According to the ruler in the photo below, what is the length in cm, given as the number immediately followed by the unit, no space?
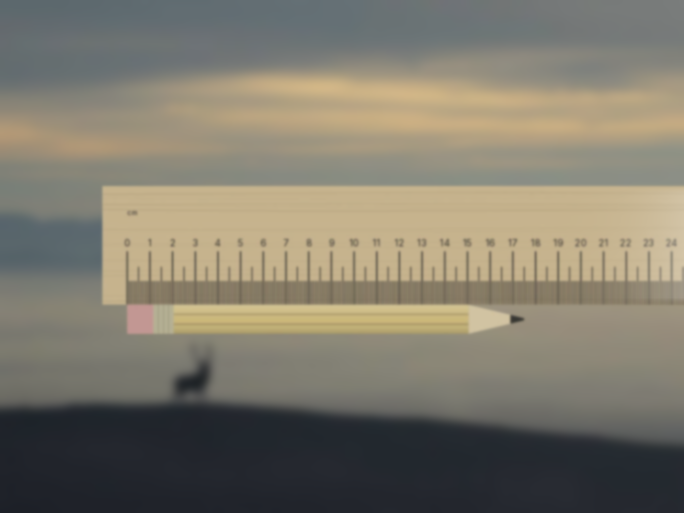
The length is 17.5cm
